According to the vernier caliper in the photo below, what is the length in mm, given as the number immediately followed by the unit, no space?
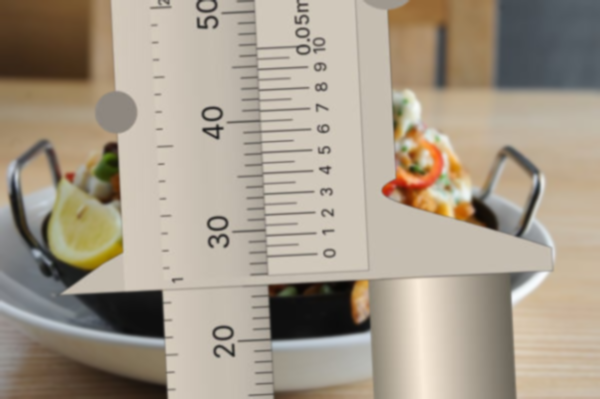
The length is 27.6mm
